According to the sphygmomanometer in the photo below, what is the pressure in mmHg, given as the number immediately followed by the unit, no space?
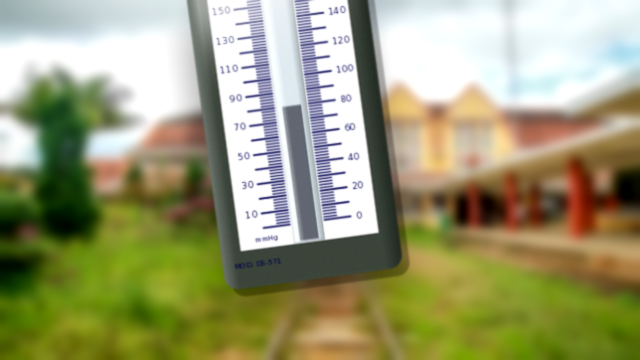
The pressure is 80mmHg
